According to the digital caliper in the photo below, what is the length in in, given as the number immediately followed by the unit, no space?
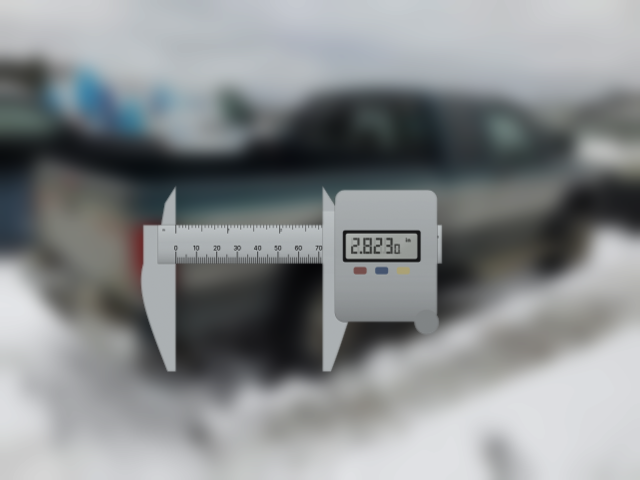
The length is 2.8230in
